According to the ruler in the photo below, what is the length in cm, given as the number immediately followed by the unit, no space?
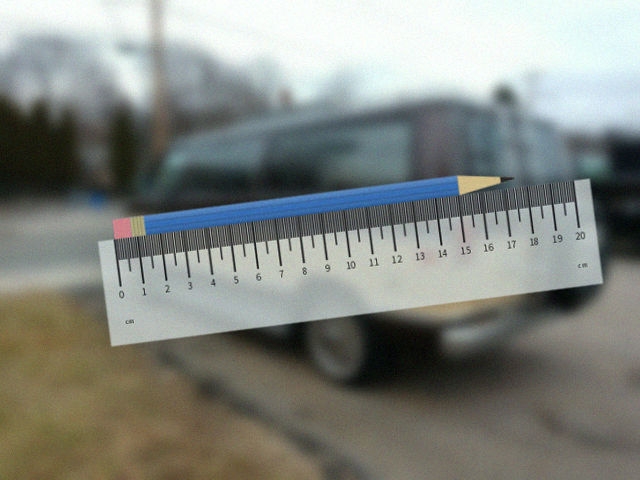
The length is 17.5cm
